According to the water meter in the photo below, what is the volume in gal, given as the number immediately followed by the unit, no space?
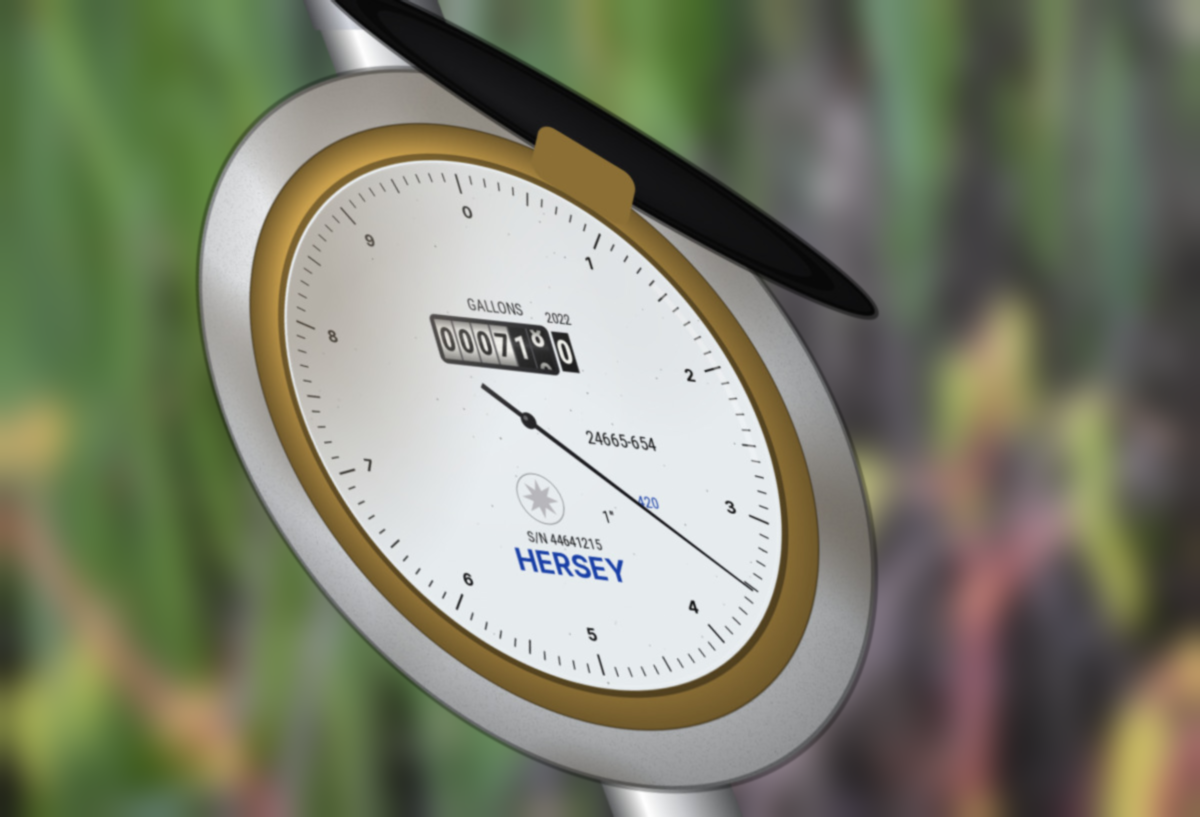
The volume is 7183.5gal
